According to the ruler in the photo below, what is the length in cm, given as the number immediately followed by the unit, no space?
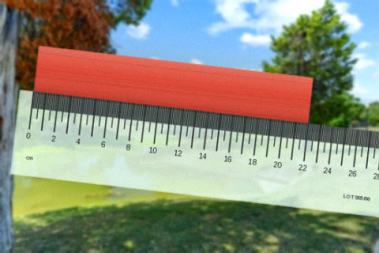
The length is 22cm
